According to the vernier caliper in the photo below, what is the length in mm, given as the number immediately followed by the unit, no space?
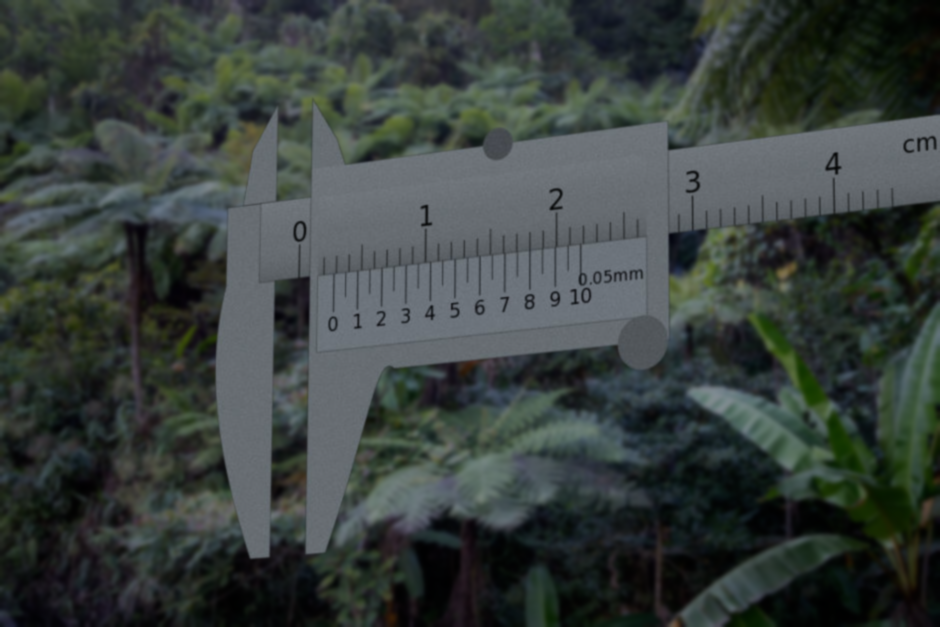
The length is 2.8mm
